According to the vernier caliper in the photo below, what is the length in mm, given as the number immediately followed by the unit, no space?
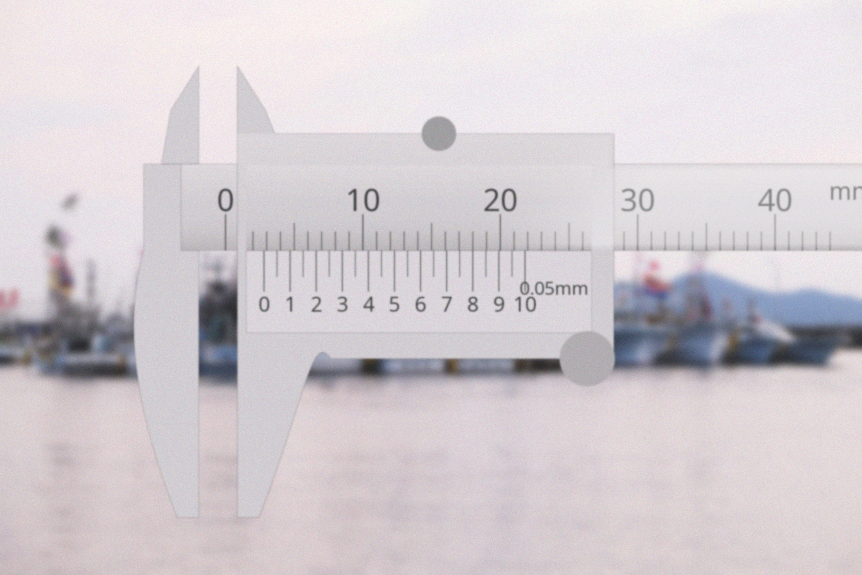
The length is 2.8mm
